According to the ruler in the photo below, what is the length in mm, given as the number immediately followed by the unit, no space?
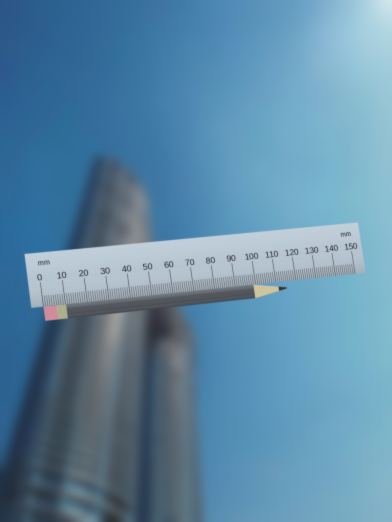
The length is 115mm
